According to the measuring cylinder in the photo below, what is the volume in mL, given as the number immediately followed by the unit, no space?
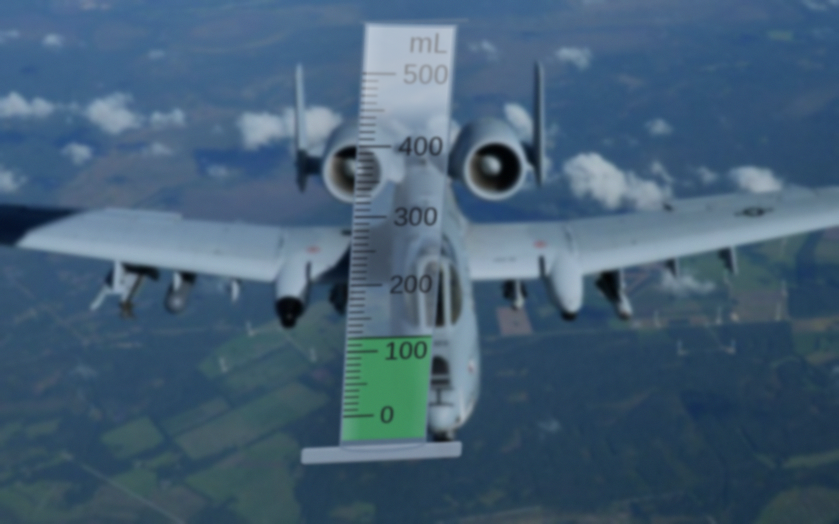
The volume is 120mL
